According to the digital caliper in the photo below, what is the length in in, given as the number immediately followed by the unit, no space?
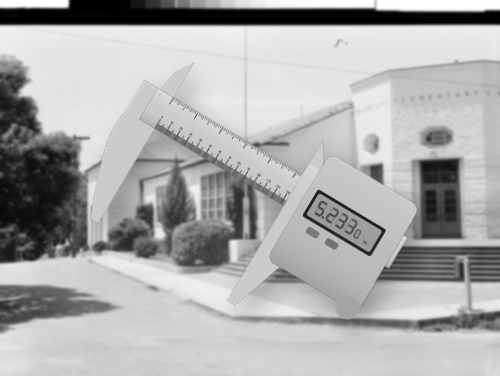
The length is 5.2330in
